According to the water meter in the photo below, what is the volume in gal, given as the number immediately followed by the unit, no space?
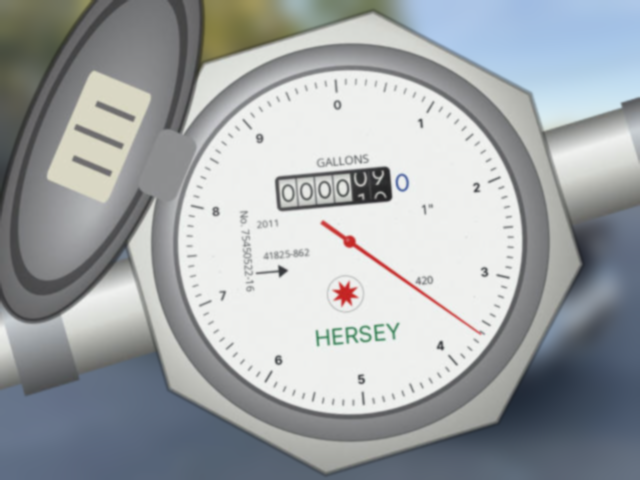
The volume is 93.6gal
